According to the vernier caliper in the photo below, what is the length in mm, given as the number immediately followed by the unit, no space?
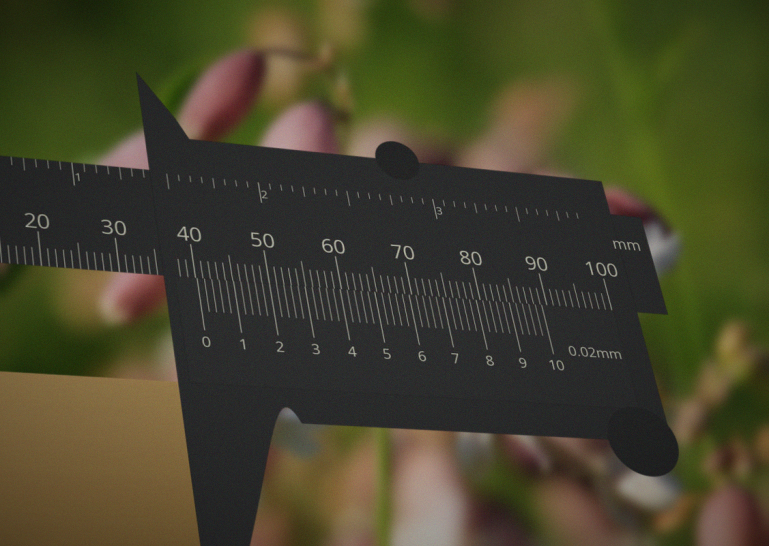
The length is 40.2mm
